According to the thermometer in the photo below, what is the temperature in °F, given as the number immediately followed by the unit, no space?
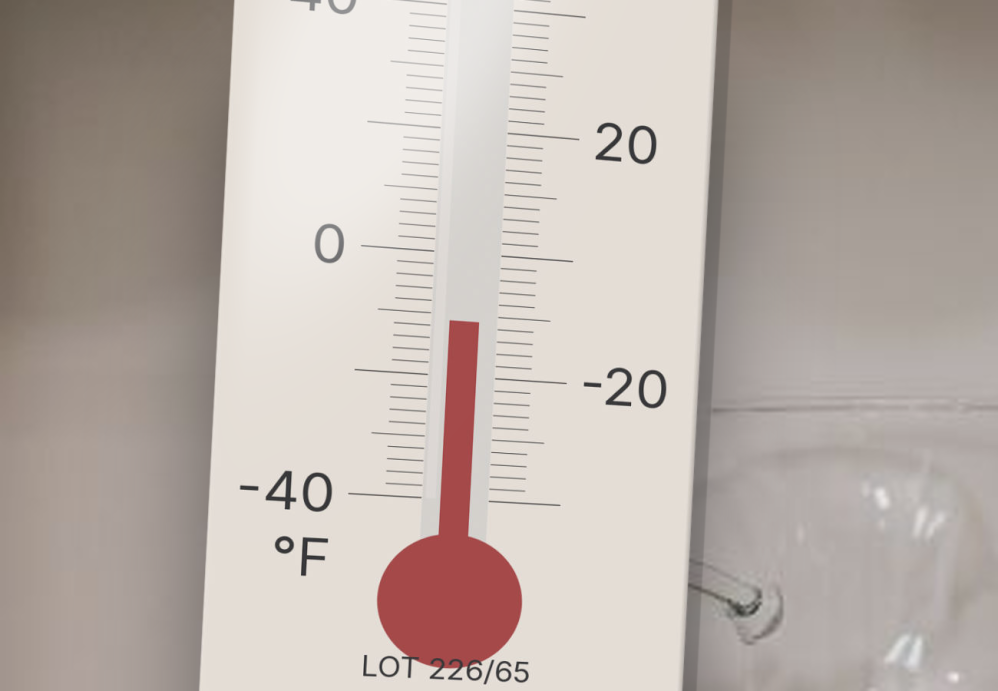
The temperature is -11°F
